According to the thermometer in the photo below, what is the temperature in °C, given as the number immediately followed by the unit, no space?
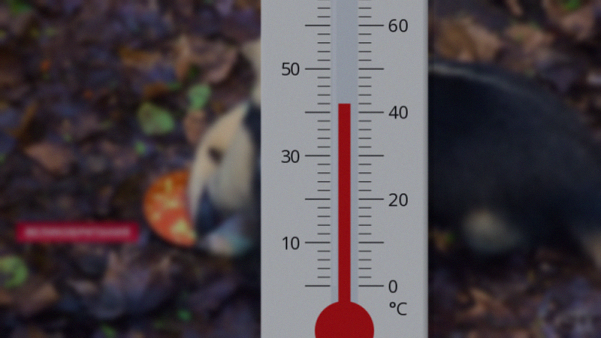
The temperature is 42°C
